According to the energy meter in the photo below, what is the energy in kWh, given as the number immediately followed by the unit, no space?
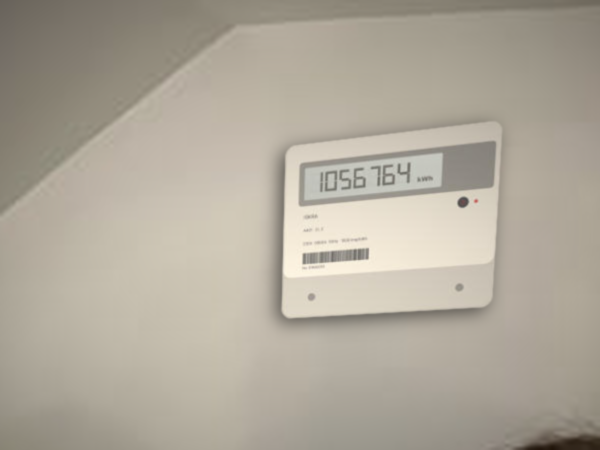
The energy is 1056764kWh
